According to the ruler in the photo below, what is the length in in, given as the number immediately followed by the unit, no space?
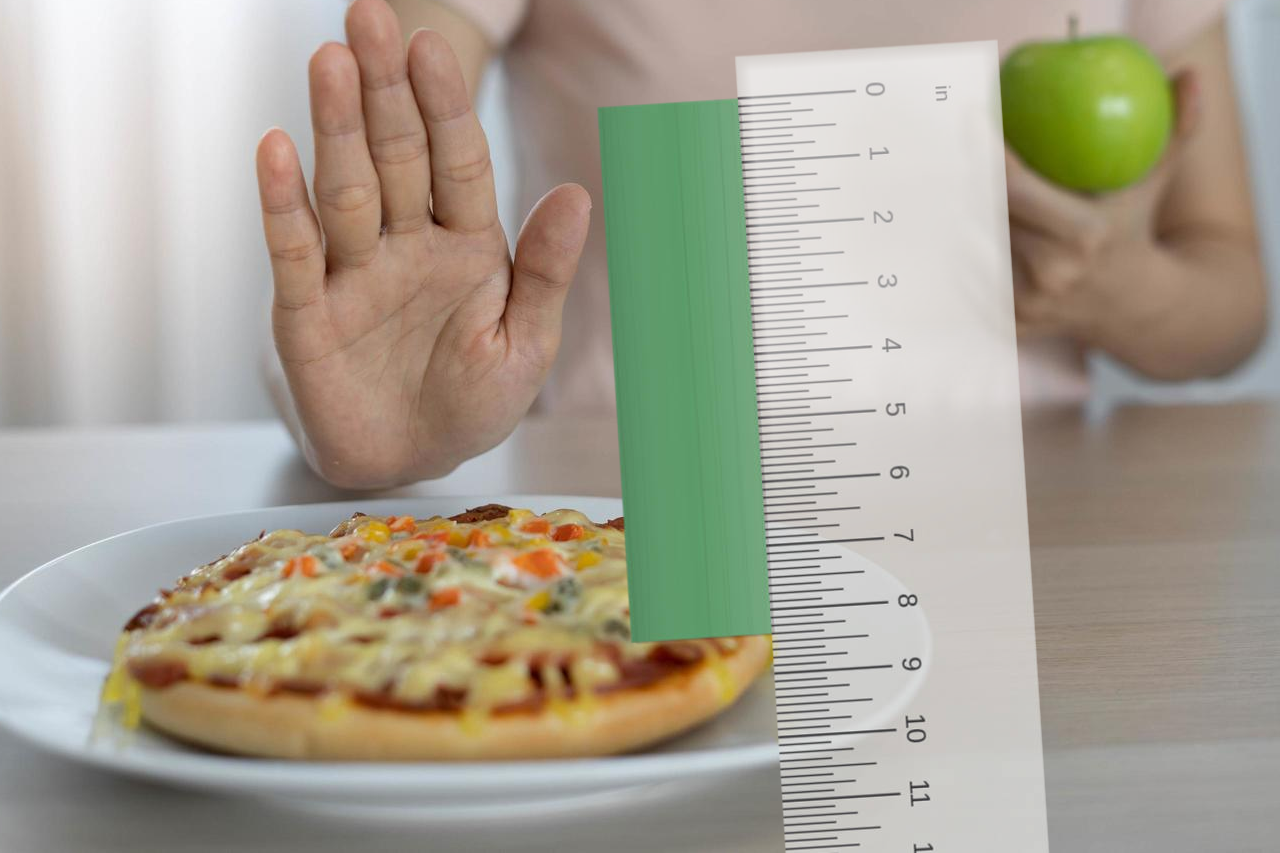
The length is 8.375in
